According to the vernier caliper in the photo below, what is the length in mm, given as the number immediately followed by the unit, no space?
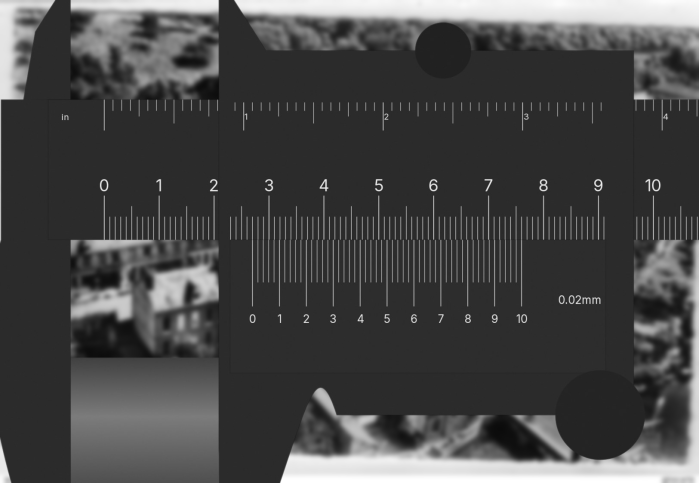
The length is 27.0mm
